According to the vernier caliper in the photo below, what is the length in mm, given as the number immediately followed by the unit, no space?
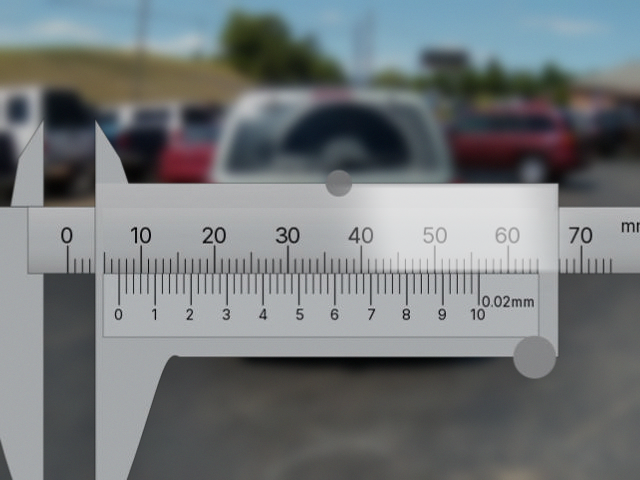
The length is 7.0mm
